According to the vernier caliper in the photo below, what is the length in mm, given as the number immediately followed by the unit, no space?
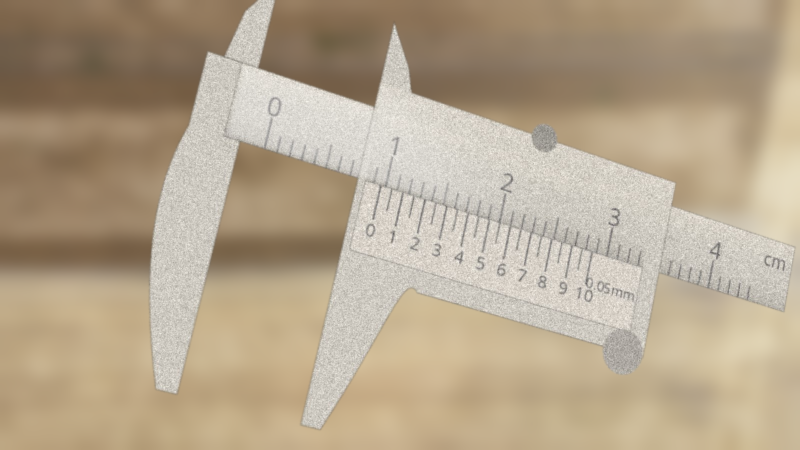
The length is 9.6mm
